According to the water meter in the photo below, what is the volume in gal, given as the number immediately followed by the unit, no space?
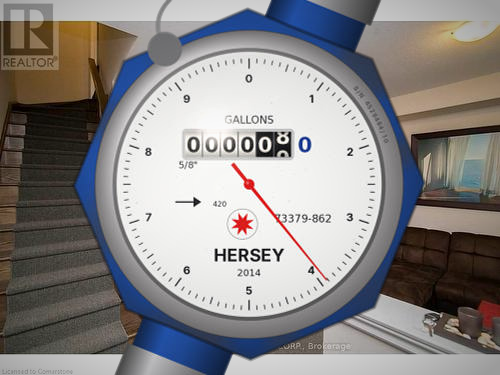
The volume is 83.9gal
